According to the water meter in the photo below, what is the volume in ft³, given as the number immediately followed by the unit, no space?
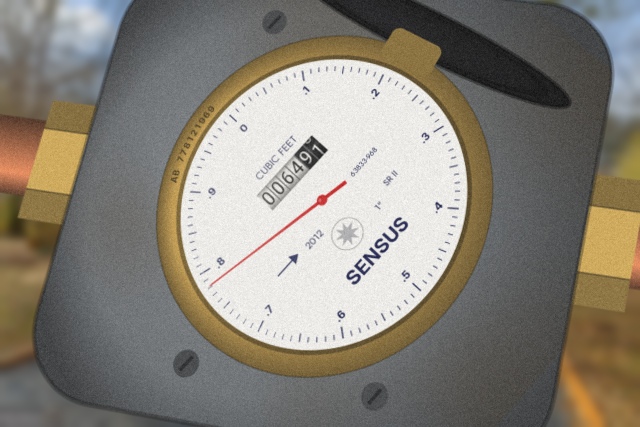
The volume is 6490.78ft³
